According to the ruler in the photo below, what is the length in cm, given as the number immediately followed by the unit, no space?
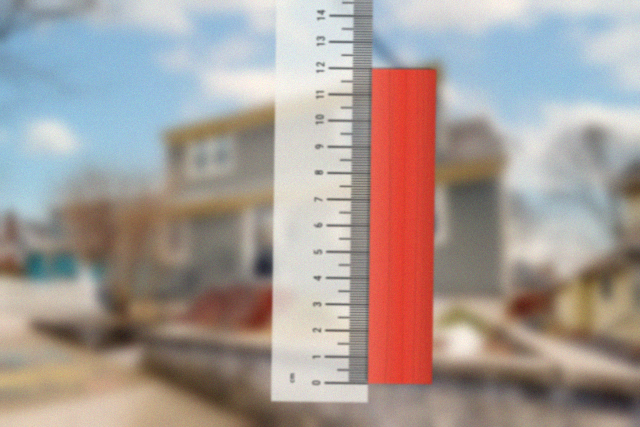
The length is 12cm
